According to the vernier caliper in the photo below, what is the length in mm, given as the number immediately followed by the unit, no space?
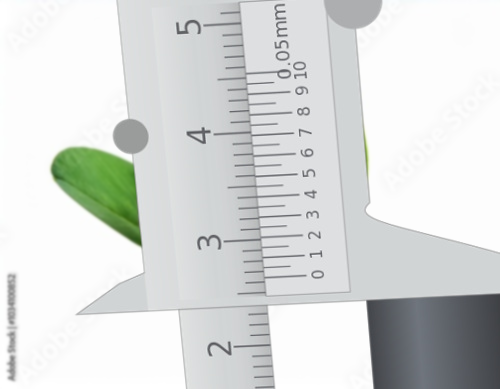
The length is 26.4mm
